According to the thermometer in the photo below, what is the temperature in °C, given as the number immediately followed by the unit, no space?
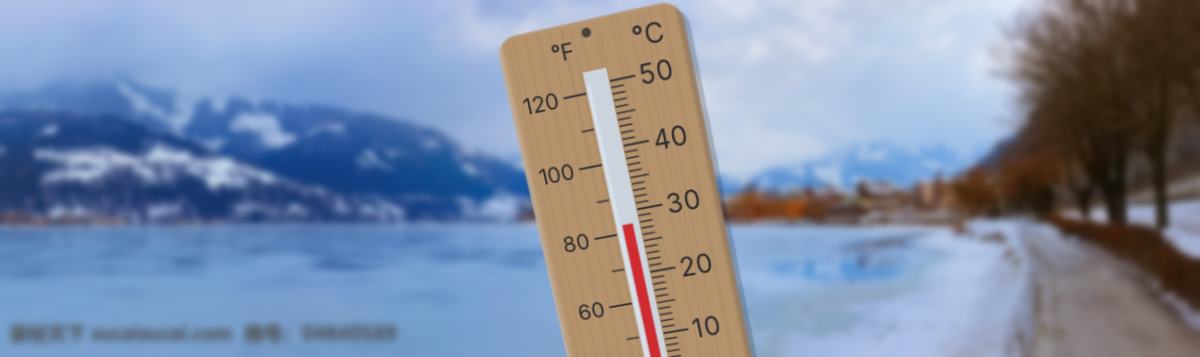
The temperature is 28°C
